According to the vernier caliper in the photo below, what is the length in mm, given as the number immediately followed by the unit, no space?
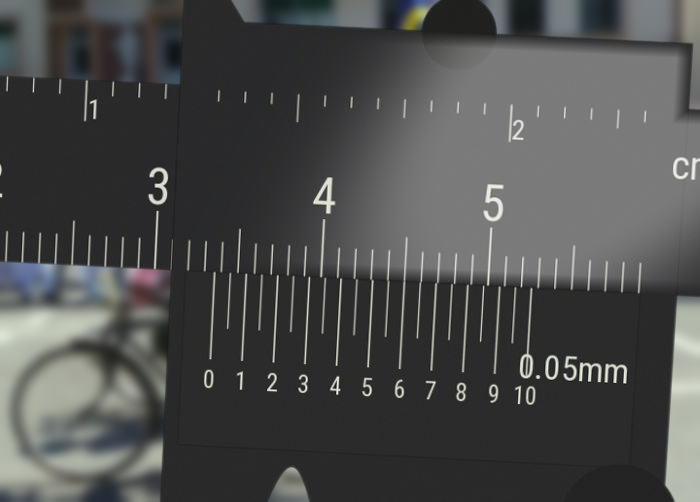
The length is 33.6mm
